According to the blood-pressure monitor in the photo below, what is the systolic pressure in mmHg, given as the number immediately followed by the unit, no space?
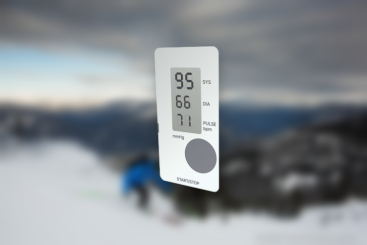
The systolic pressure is 95mmHg
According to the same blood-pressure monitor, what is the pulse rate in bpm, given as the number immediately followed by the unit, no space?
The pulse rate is 71bpm
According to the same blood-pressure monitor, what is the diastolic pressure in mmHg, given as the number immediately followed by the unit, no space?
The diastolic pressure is 66mmHg
